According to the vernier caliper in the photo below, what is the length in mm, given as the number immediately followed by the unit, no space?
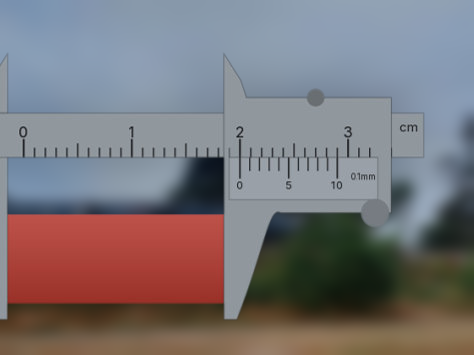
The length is 20.0mm
